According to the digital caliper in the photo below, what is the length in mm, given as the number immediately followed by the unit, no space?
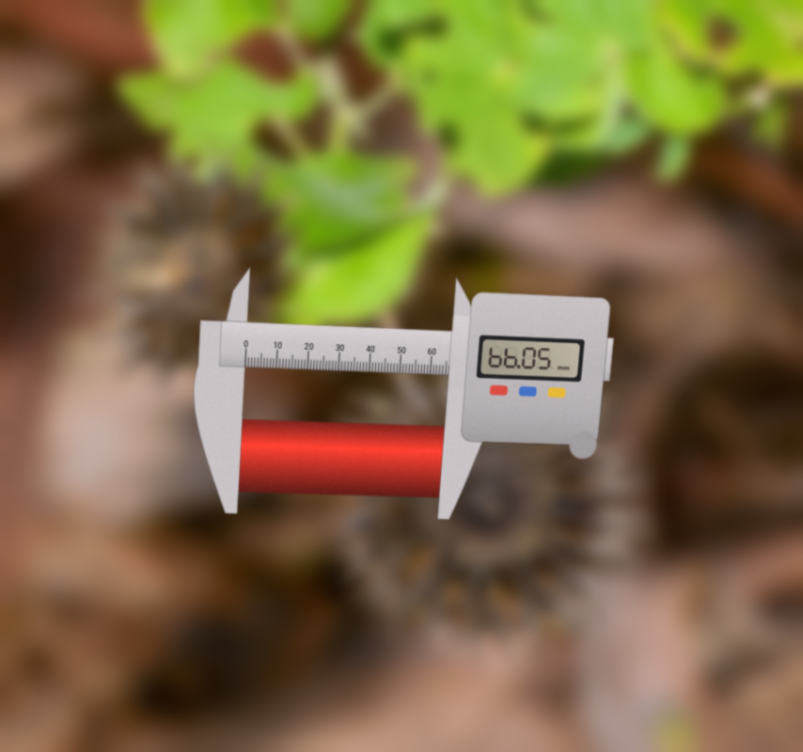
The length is 66.05mm
